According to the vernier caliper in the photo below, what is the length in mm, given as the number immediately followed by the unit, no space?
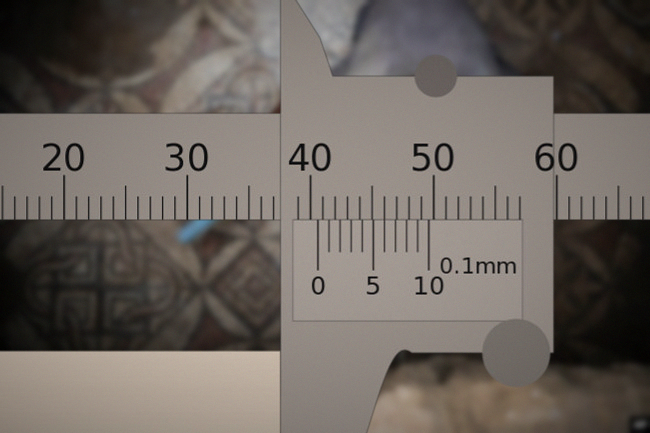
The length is 40.6mm
